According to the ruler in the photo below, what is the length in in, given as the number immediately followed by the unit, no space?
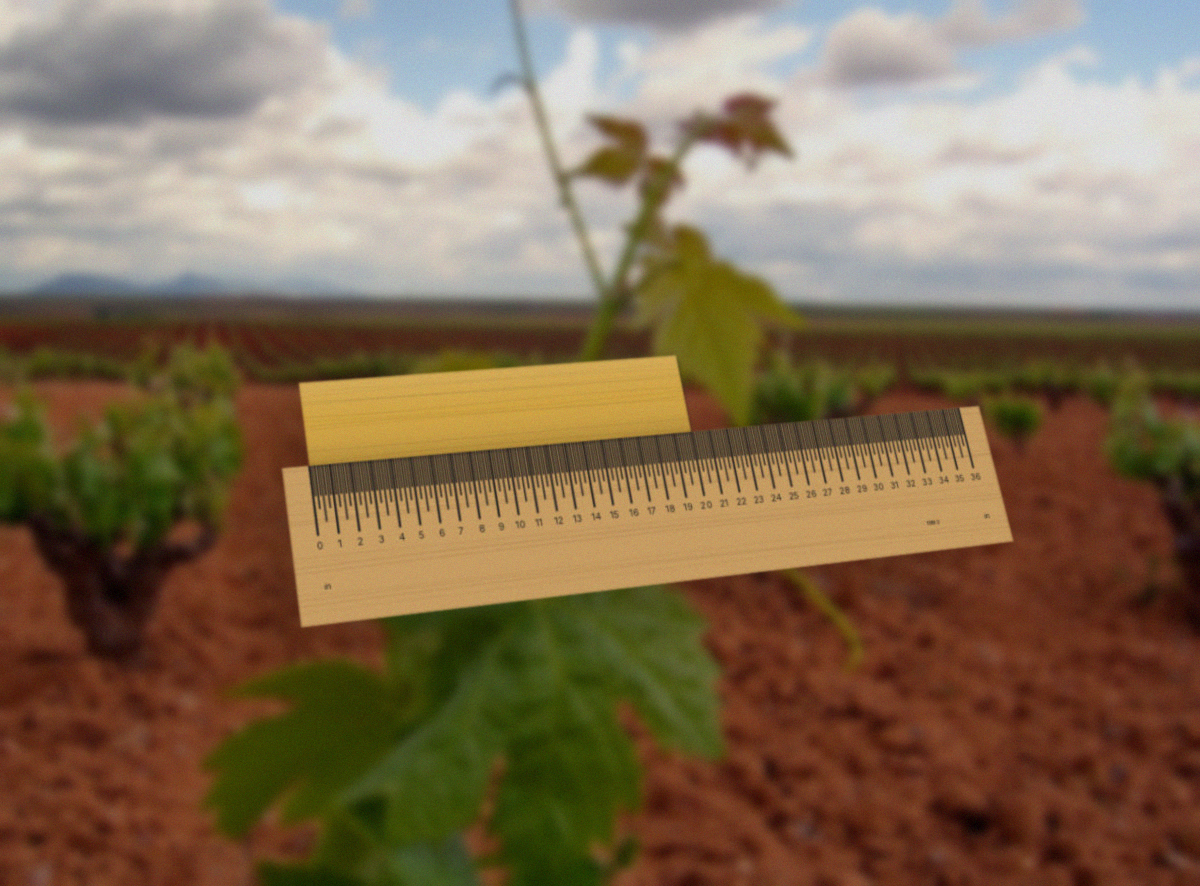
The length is 20in
